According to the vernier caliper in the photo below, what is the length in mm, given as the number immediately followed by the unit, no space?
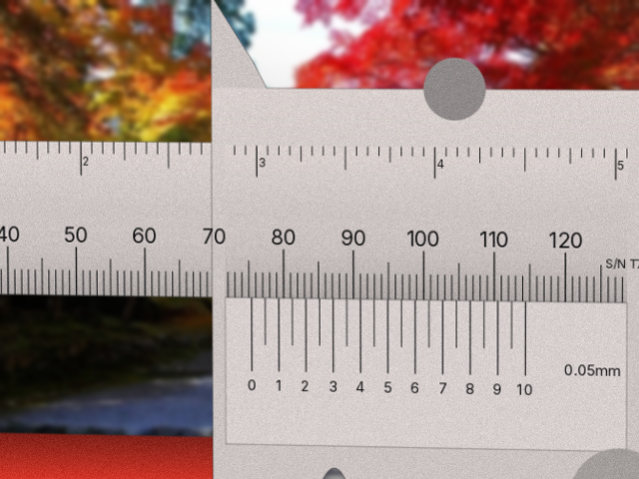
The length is 75.4mm
